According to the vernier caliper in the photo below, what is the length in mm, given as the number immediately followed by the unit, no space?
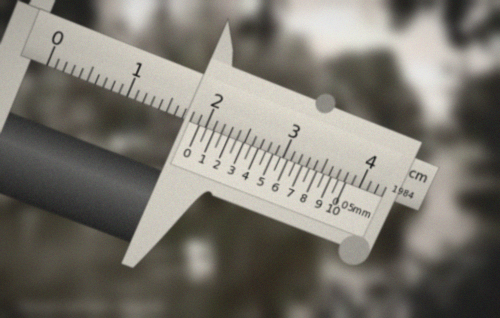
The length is 19.2mm
